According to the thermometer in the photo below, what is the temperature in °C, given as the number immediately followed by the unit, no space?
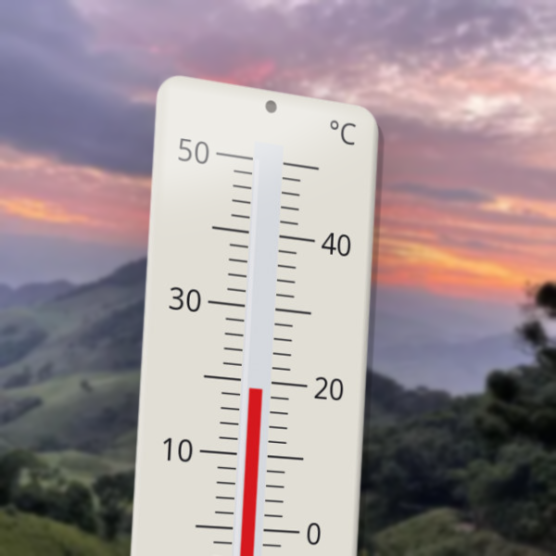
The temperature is 19°C
